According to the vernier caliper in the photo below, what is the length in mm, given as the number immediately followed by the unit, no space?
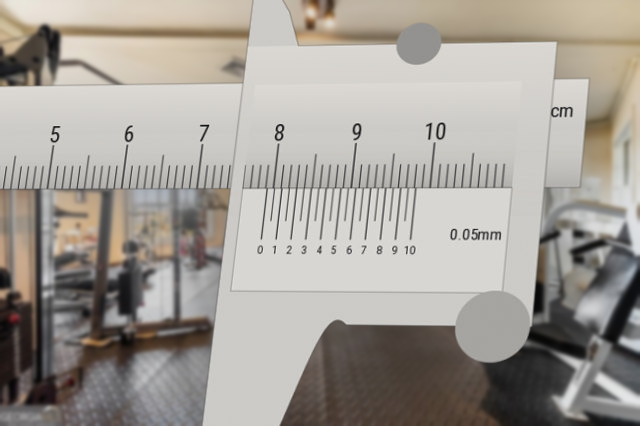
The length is 79.2mm
